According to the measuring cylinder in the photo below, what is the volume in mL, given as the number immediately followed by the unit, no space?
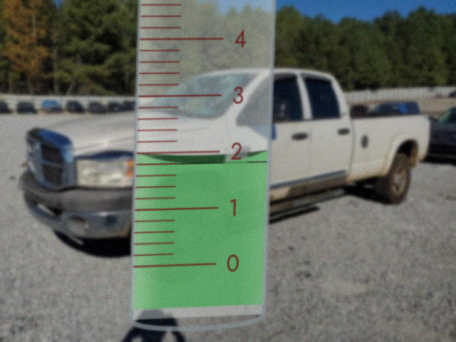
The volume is 1.8mL
